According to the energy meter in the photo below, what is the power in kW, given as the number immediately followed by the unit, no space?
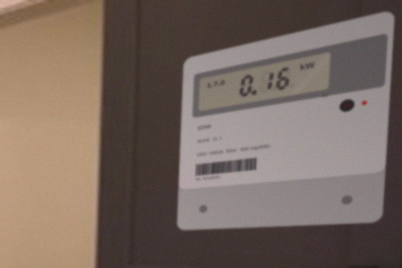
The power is 0.16kW
